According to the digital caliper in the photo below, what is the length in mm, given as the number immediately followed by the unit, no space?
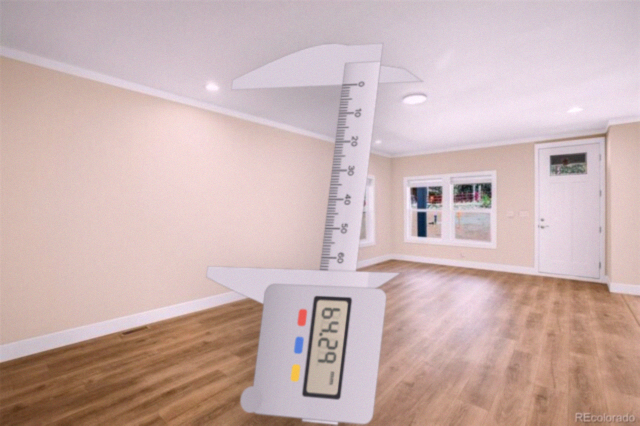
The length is 64.29mm
